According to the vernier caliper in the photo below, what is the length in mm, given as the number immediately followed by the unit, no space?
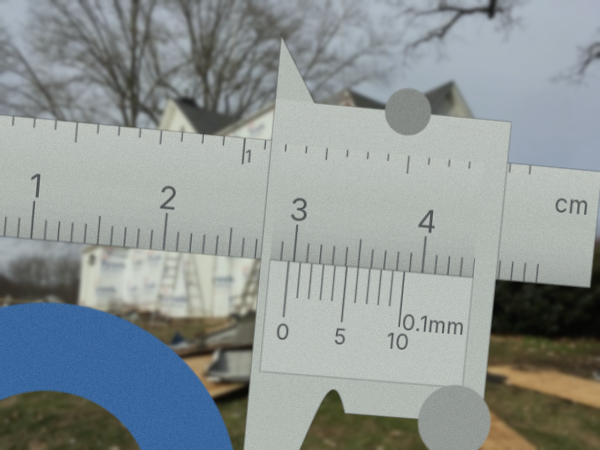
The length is 29.6mm
